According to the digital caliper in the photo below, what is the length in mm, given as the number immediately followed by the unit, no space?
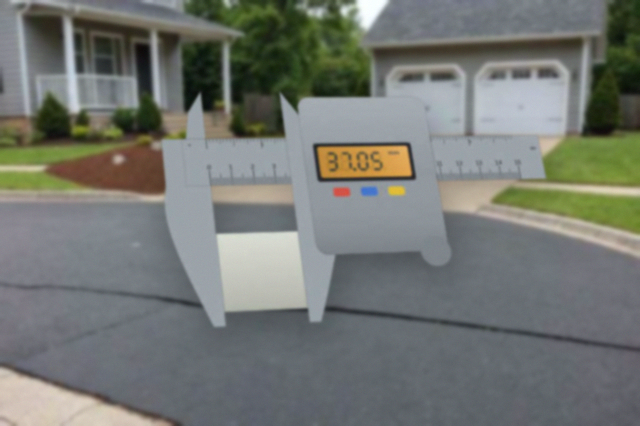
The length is 37.05mm
